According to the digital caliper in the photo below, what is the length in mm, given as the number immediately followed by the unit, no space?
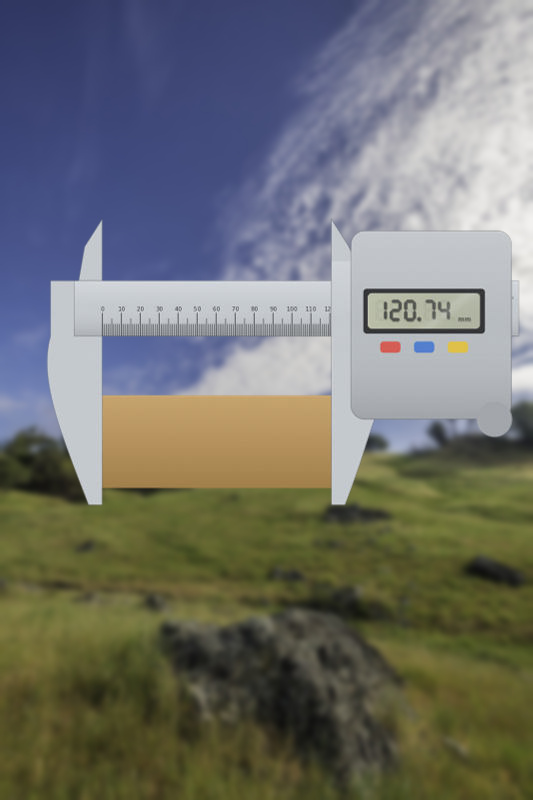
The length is 120.74mm
